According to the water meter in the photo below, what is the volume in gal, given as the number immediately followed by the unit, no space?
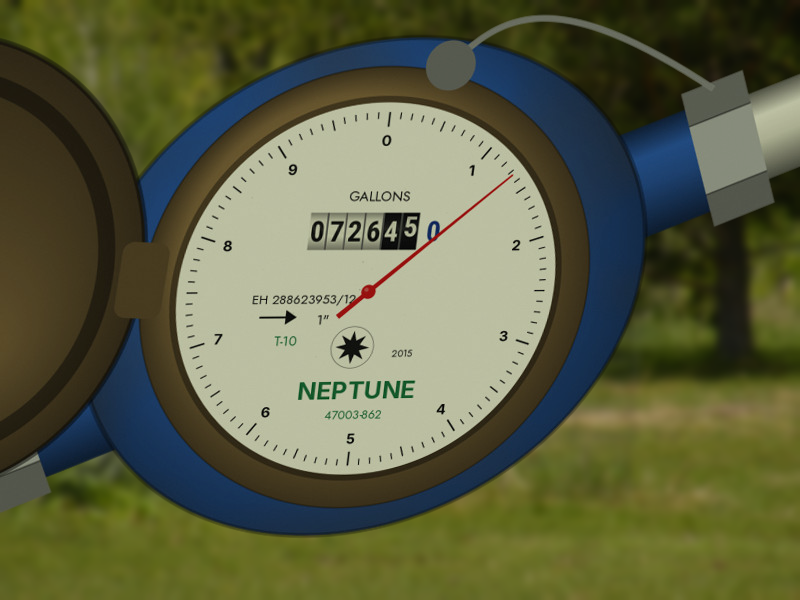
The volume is 726451.3gal
